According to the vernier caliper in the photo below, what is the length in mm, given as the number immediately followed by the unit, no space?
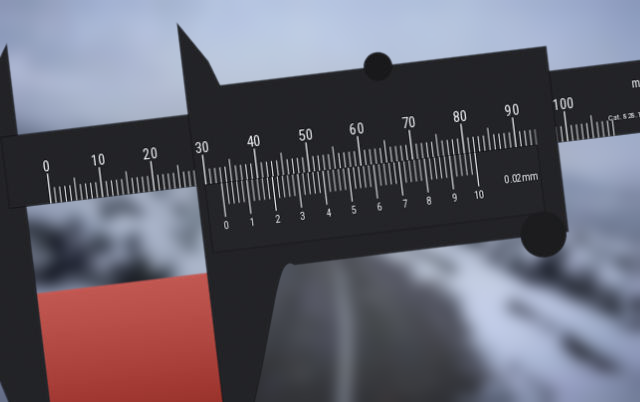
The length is 33.0mm
